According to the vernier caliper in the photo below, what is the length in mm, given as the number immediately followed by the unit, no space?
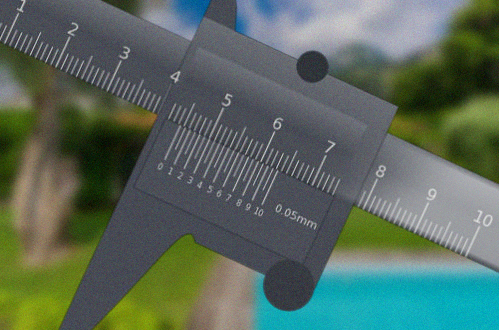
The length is 44.4mm
